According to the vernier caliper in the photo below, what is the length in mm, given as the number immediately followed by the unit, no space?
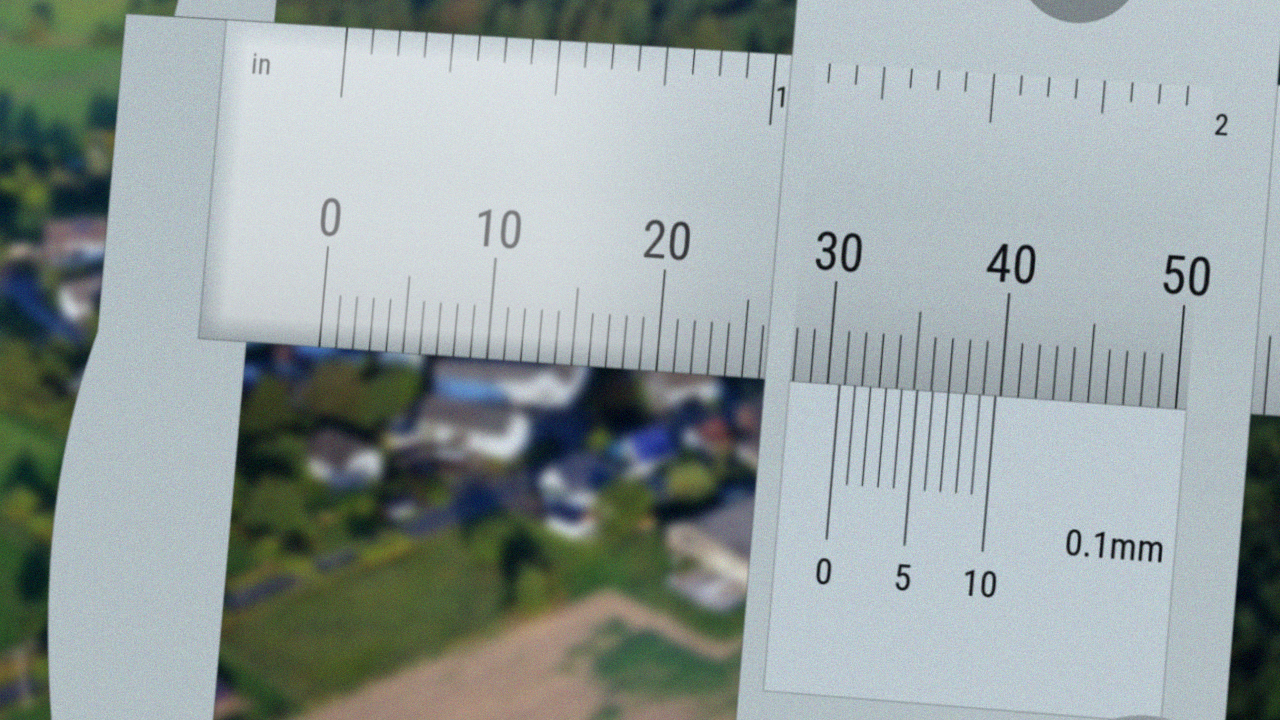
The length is 30.7mm
